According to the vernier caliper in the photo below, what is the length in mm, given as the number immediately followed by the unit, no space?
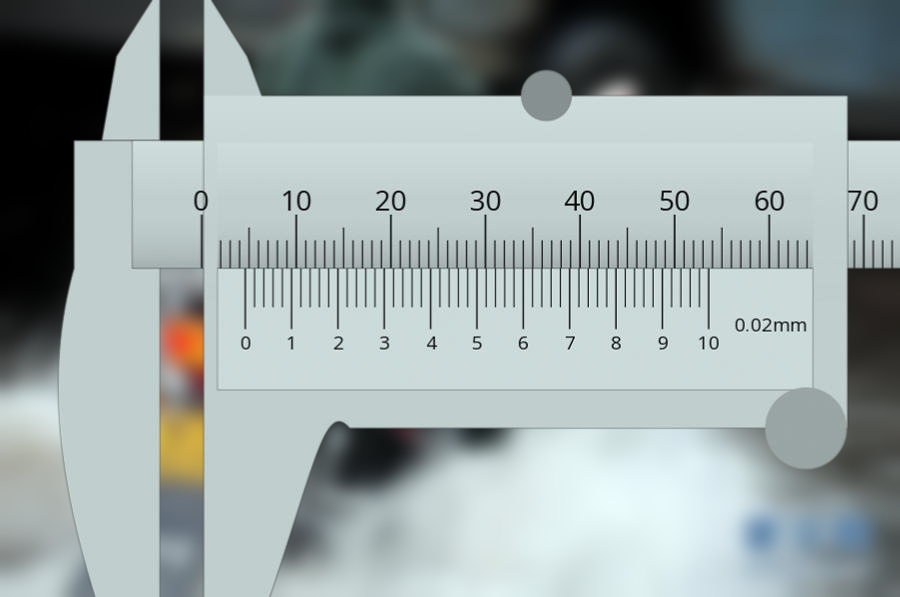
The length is 4.6mm
